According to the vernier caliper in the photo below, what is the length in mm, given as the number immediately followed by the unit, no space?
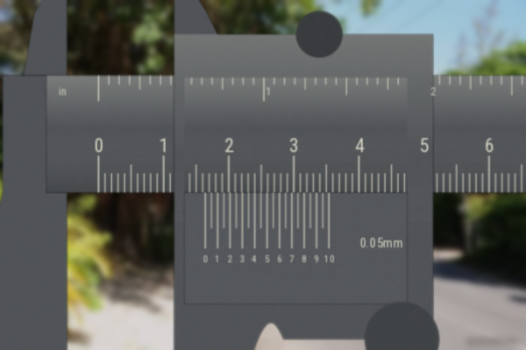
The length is 16.4mm
